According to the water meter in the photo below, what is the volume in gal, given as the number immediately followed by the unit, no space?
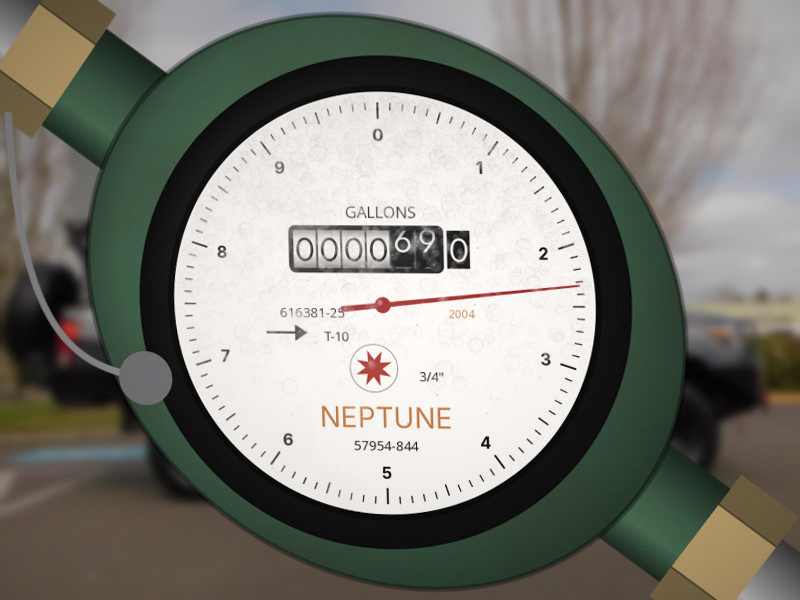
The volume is 692.3gal
